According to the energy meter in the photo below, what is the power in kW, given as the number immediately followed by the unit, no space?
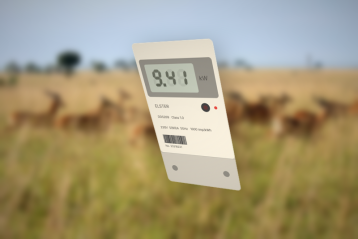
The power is 9.41kW
